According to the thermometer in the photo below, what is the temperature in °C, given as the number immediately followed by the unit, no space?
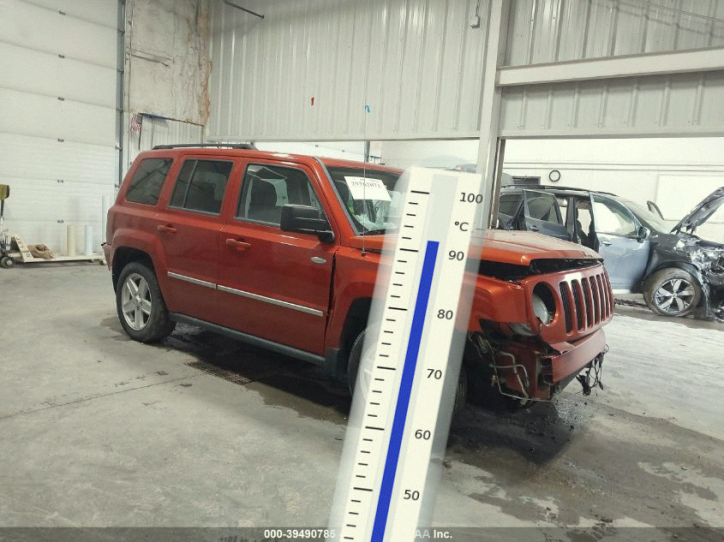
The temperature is 92°C
